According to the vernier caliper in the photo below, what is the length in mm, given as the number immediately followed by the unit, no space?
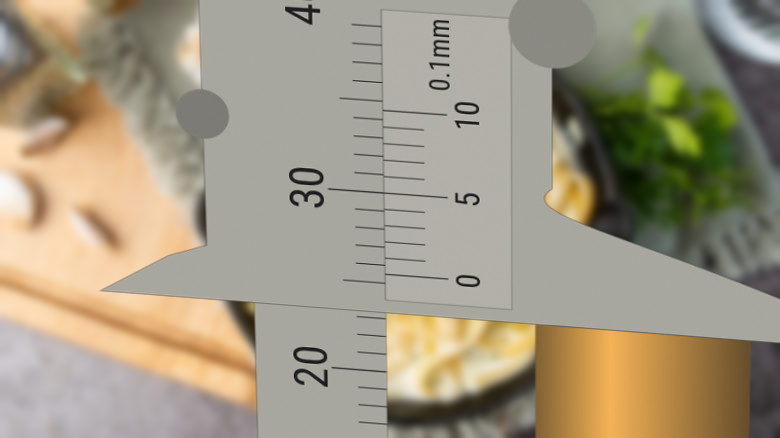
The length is 25.5mm
